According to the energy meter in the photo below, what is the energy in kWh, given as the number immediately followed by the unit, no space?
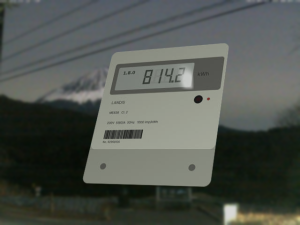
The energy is 814.2kWh
